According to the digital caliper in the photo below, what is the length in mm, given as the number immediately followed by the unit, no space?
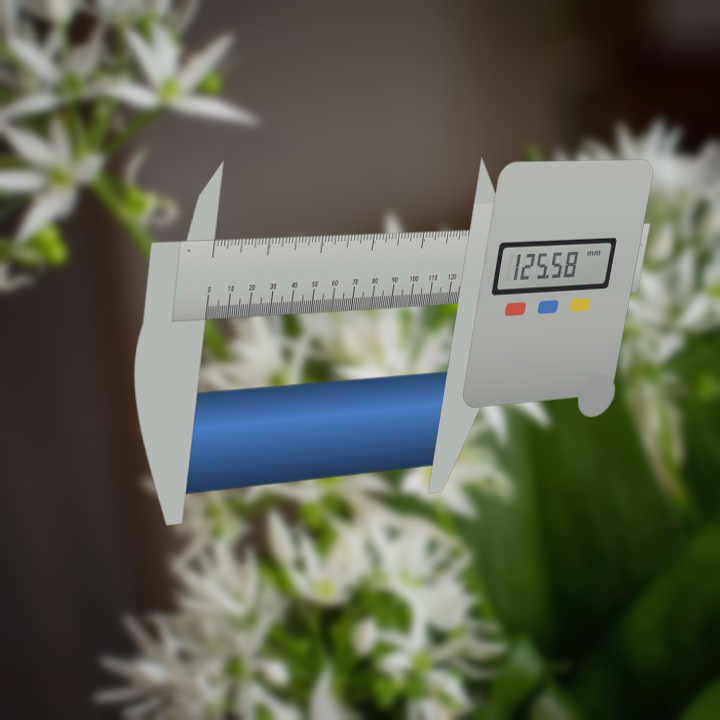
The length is 125.58mm
